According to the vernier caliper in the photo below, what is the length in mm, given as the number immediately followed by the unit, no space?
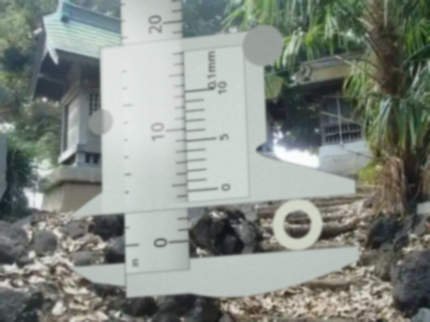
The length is 4.4mm
